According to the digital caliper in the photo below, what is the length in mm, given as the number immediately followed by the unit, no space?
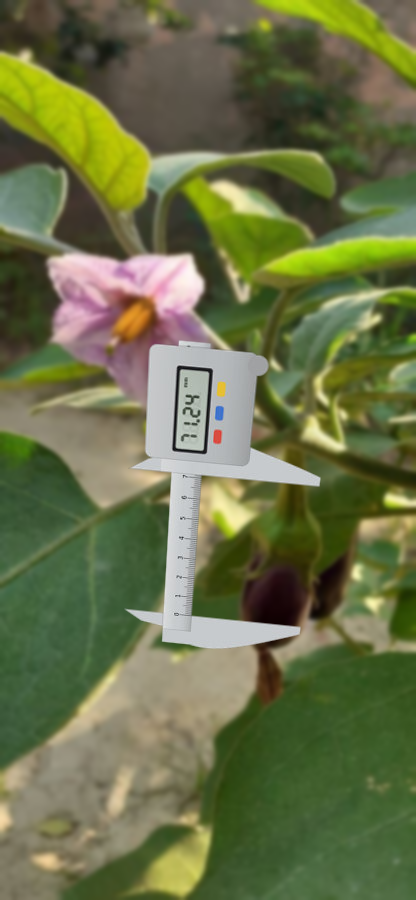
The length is 71.24mm
